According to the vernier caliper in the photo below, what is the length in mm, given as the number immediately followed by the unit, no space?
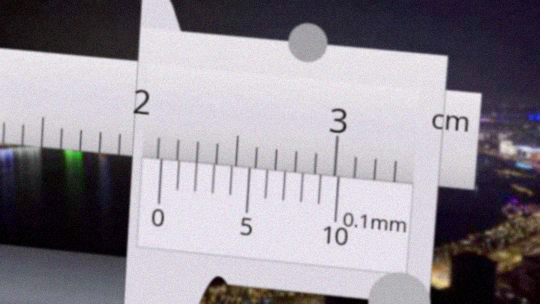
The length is 21.2mm
